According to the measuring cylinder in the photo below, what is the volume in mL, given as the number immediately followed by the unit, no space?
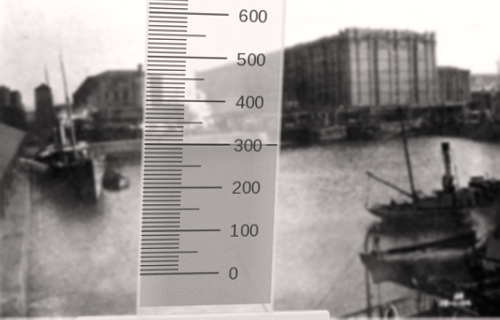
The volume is 300mL
